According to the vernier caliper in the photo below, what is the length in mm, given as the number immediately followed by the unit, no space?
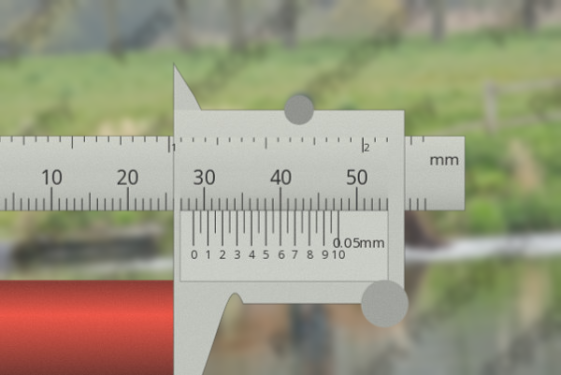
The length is 28.6mm
